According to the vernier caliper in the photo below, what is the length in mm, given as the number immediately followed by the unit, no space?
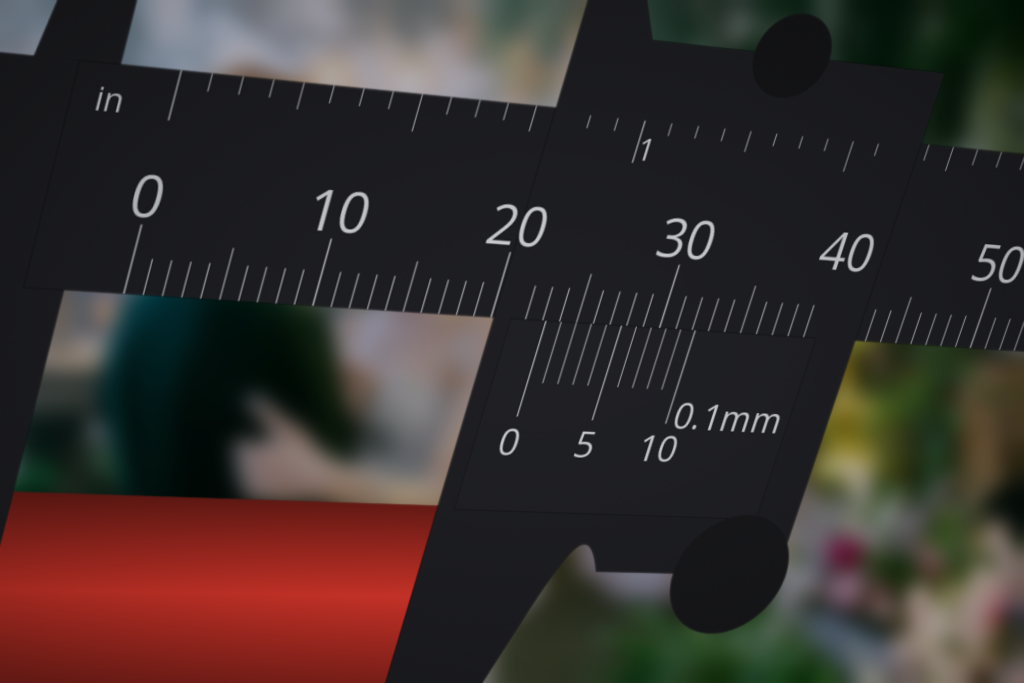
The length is 23.2mm
